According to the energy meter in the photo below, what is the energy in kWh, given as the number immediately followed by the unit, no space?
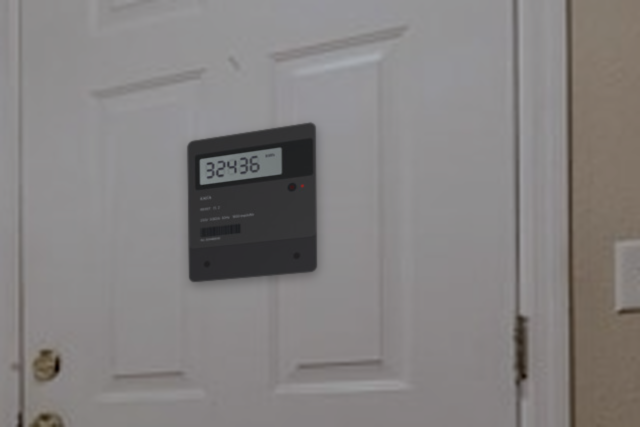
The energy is 32436kWh
